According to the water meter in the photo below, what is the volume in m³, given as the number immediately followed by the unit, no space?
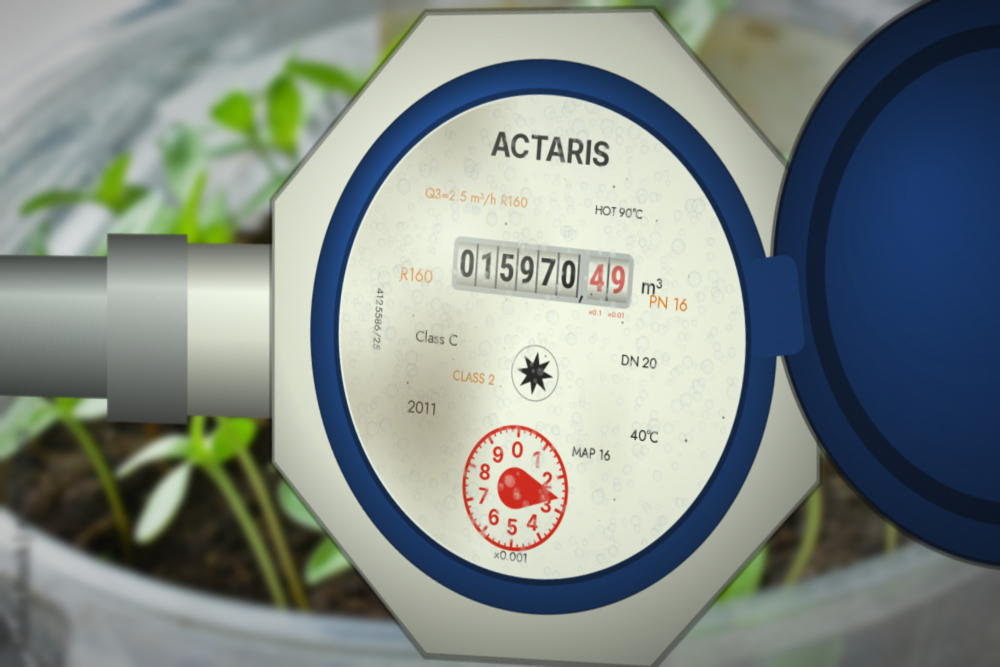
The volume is 15970.492m³
